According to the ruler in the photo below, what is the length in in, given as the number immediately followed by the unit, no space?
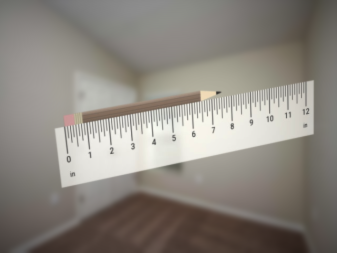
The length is 7.5in
